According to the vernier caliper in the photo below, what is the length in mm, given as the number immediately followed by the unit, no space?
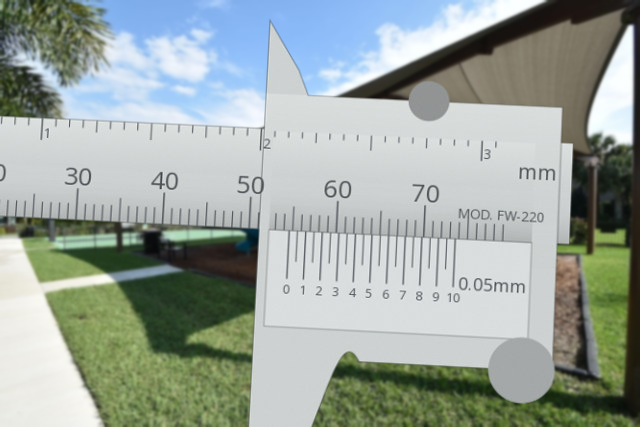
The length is 54.6mm
